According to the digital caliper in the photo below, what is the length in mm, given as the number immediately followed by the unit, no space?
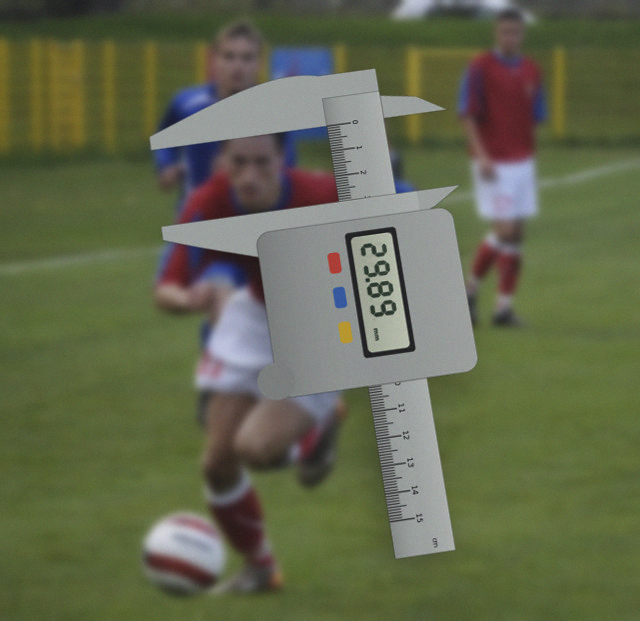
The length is 29.89mm
